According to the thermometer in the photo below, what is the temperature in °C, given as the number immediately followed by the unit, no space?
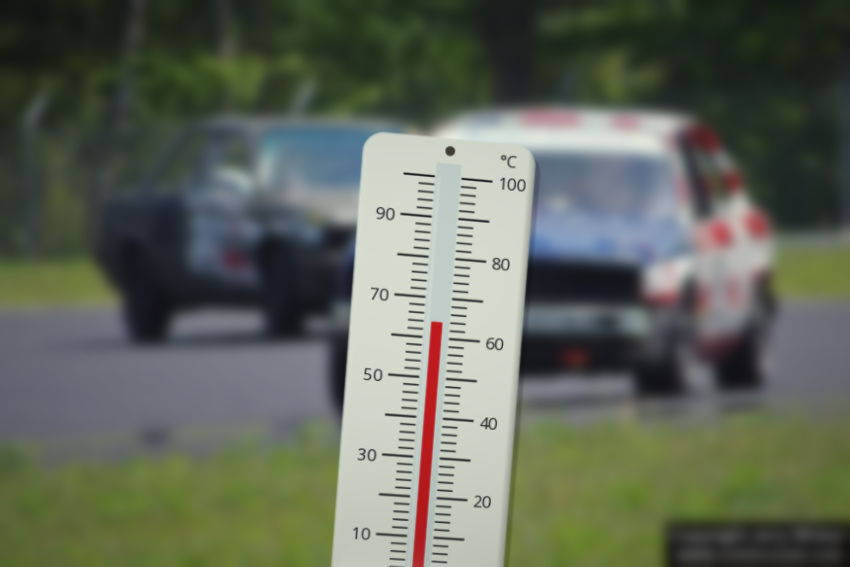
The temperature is 64°C
